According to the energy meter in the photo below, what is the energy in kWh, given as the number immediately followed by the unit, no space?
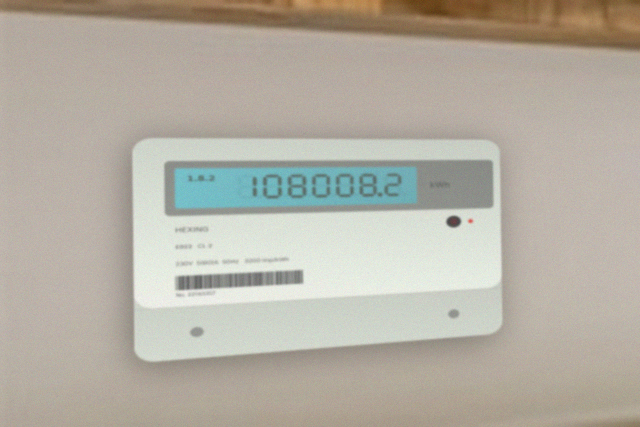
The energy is 108008.2kWh
